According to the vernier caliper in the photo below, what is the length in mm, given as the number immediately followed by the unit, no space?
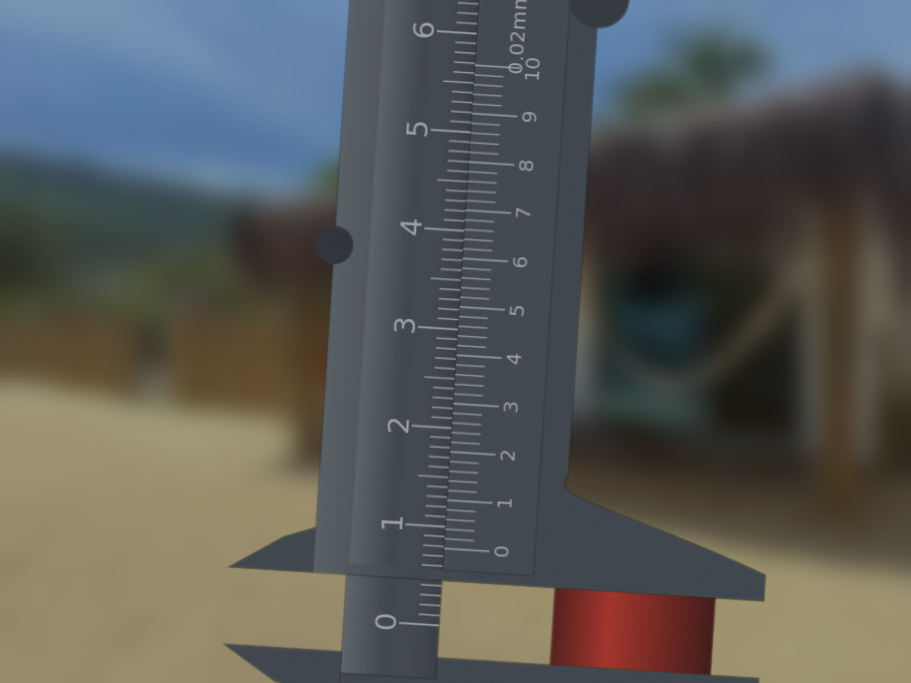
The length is 7.8mm
